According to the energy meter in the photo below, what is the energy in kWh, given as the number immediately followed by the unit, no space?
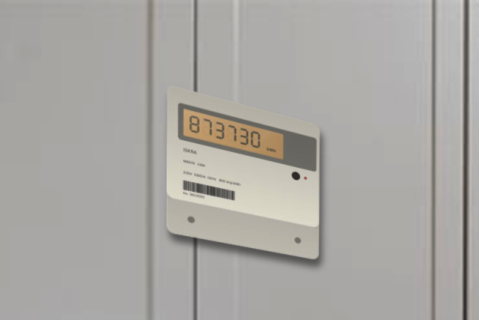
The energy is 873730kWh
